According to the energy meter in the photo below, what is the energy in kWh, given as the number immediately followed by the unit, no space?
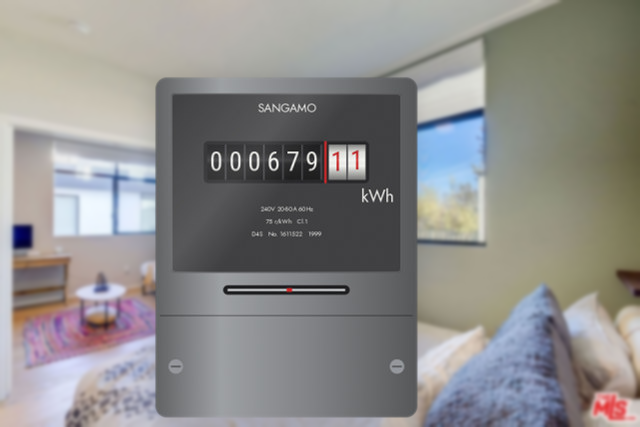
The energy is 679.11kWh
